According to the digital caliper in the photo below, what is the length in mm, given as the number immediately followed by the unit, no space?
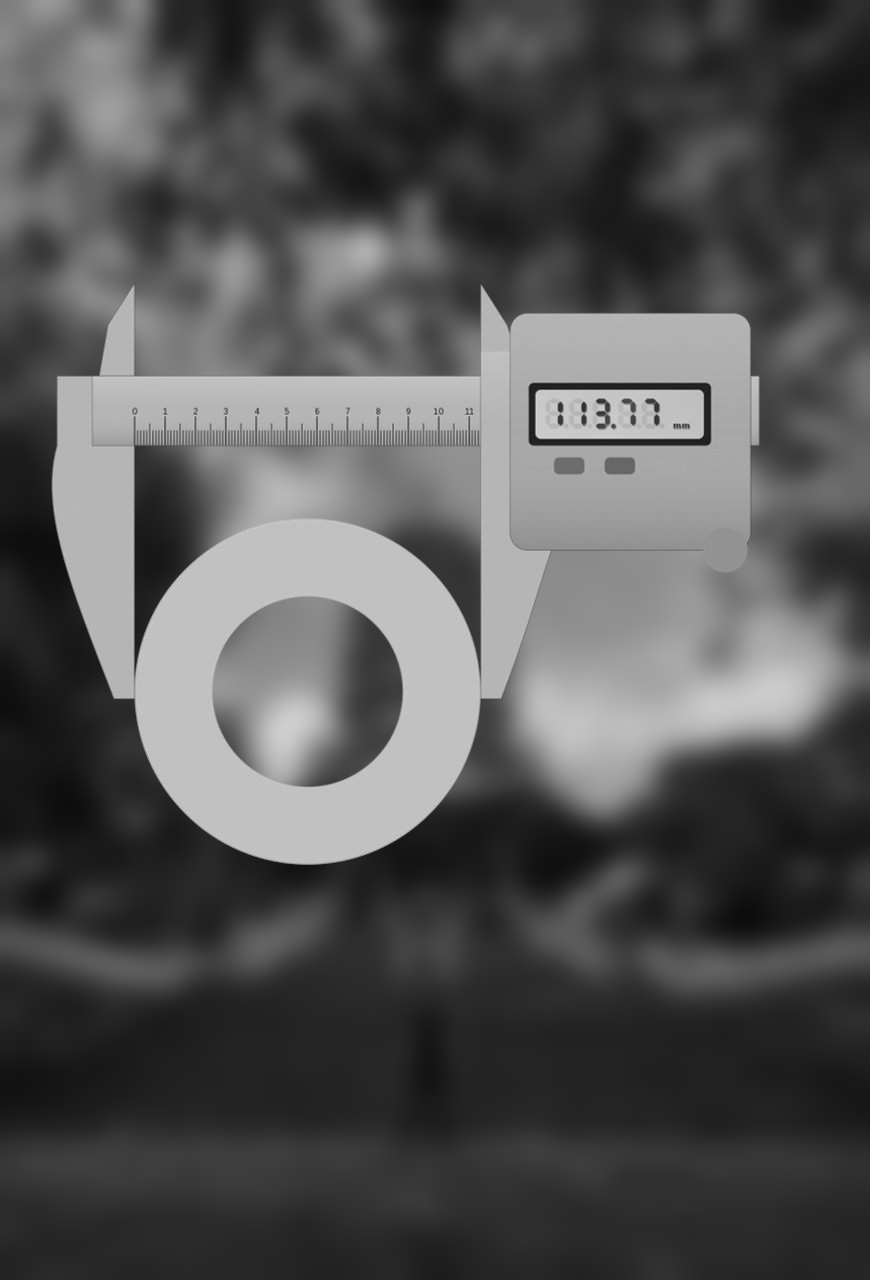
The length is 113.77mm
